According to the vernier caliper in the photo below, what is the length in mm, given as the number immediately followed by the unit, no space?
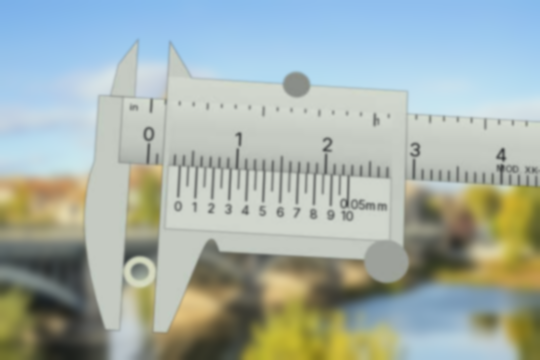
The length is 3.6mm
